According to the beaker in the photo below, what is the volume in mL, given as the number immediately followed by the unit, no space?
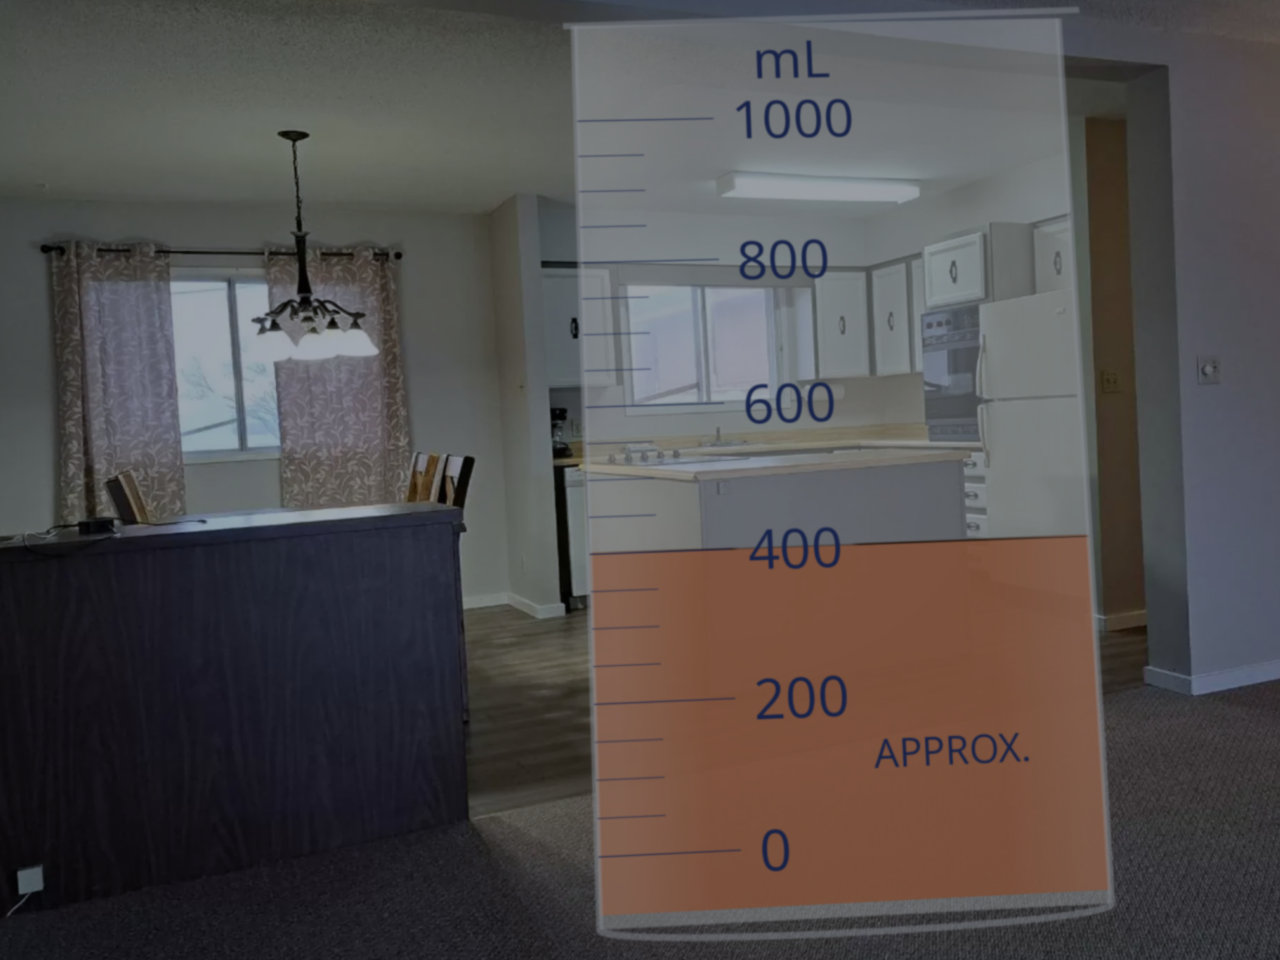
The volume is 400mL
